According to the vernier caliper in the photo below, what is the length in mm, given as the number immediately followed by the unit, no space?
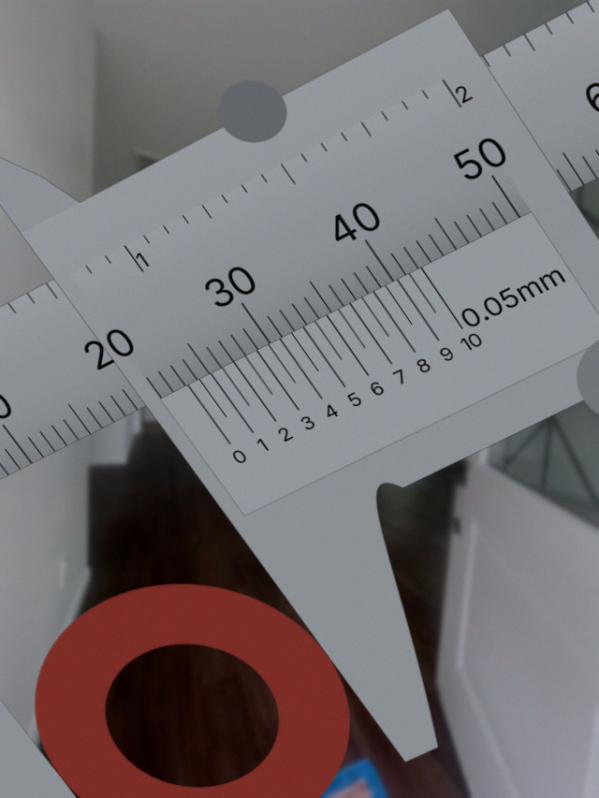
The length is 23.2mm
